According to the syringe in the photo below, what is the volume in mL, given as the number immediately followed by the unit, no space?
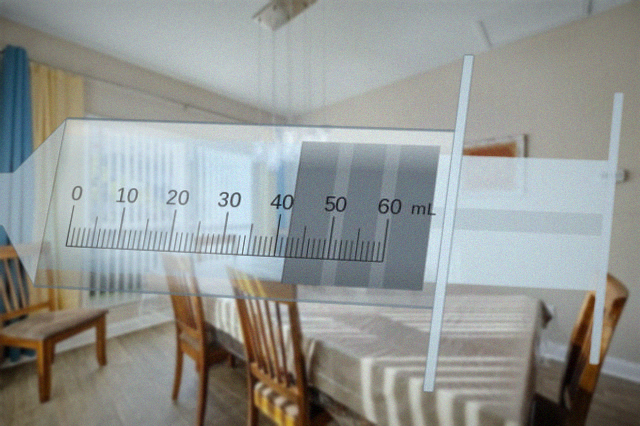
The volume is 42mL
